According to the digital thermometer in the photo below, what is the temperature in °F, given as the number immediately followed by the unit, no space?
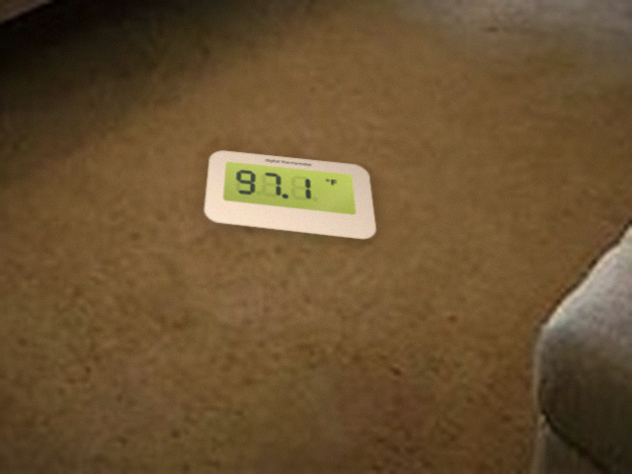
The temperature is 97.1°F
